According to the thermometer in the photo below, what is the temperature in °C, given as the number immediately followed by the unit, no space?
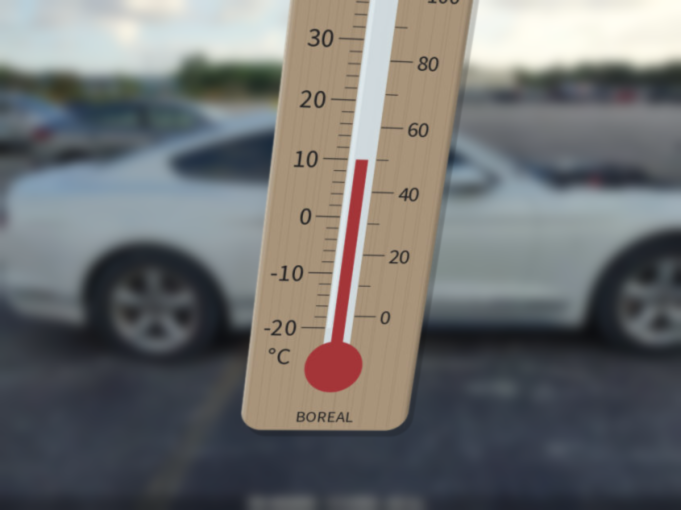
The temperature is 10°C
